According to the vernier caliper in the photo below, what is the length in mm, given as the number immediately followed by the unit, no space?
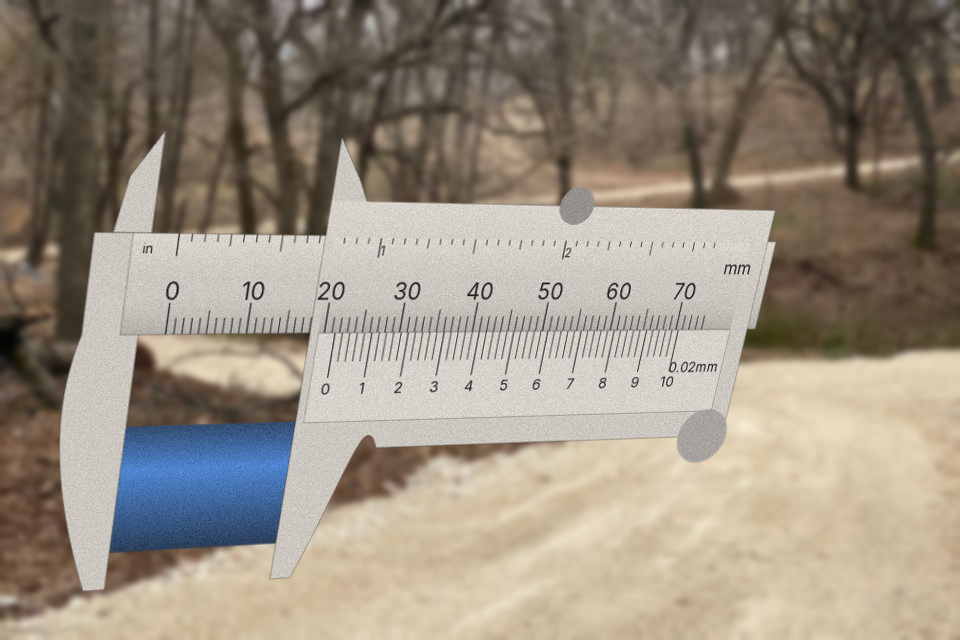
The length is 21.4mm
